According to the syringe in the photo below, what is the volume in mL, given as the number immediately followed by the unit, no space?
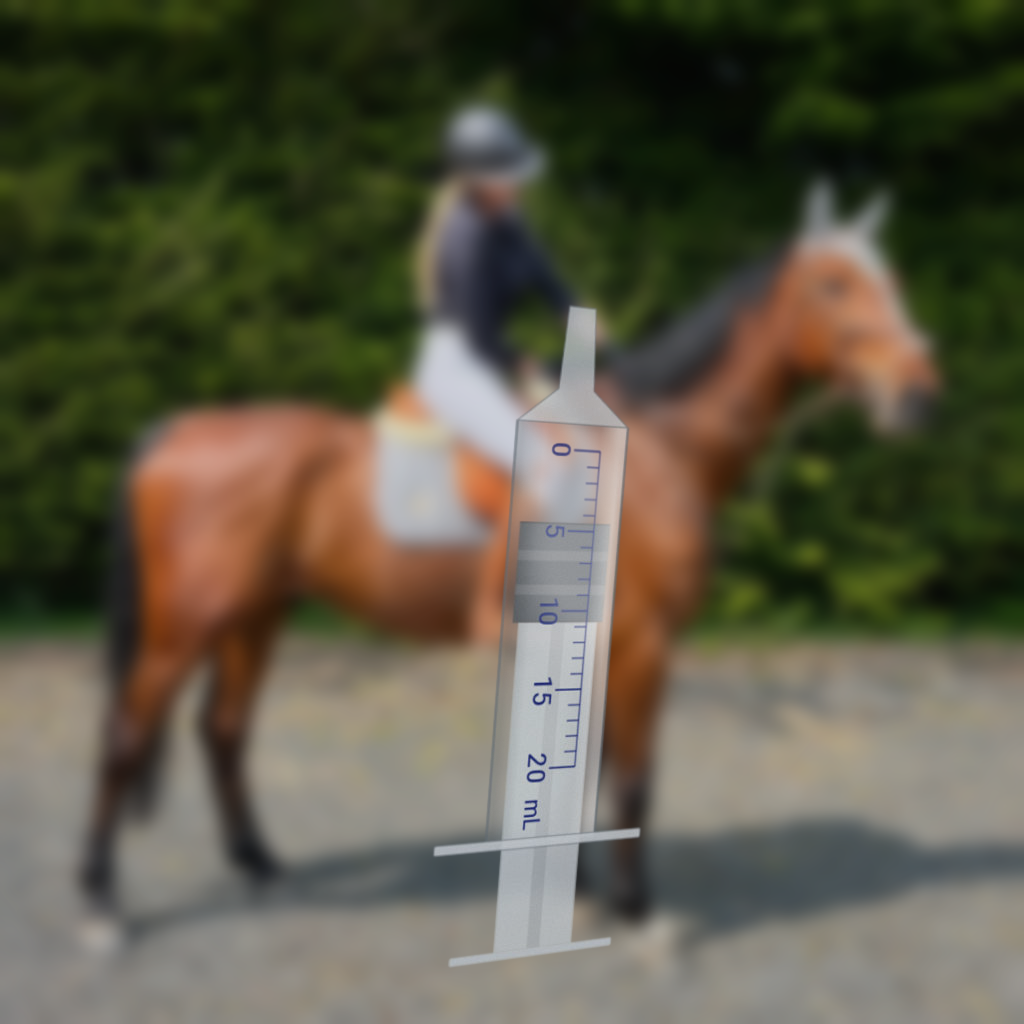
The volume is 4.5mL
